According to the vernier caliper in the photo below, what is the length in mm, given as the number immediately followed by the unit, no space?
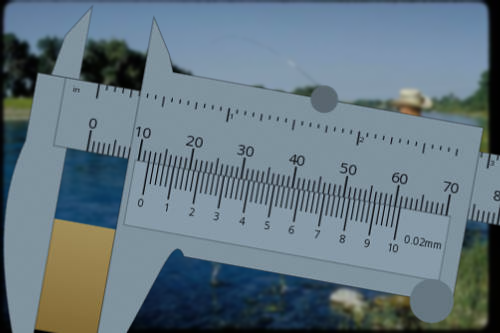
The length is 12.0mm
